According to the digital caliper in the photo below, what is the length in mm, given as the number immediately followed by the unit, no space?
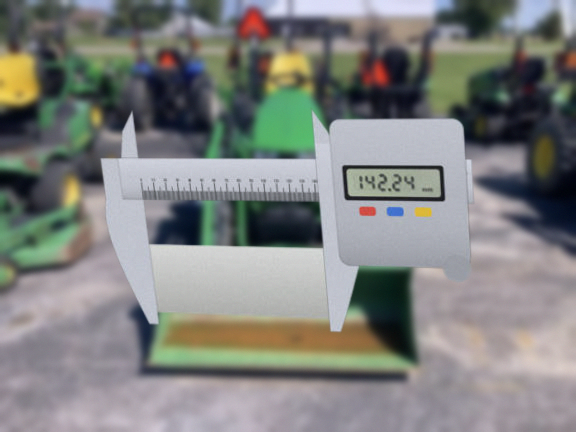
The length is 142.24mm
